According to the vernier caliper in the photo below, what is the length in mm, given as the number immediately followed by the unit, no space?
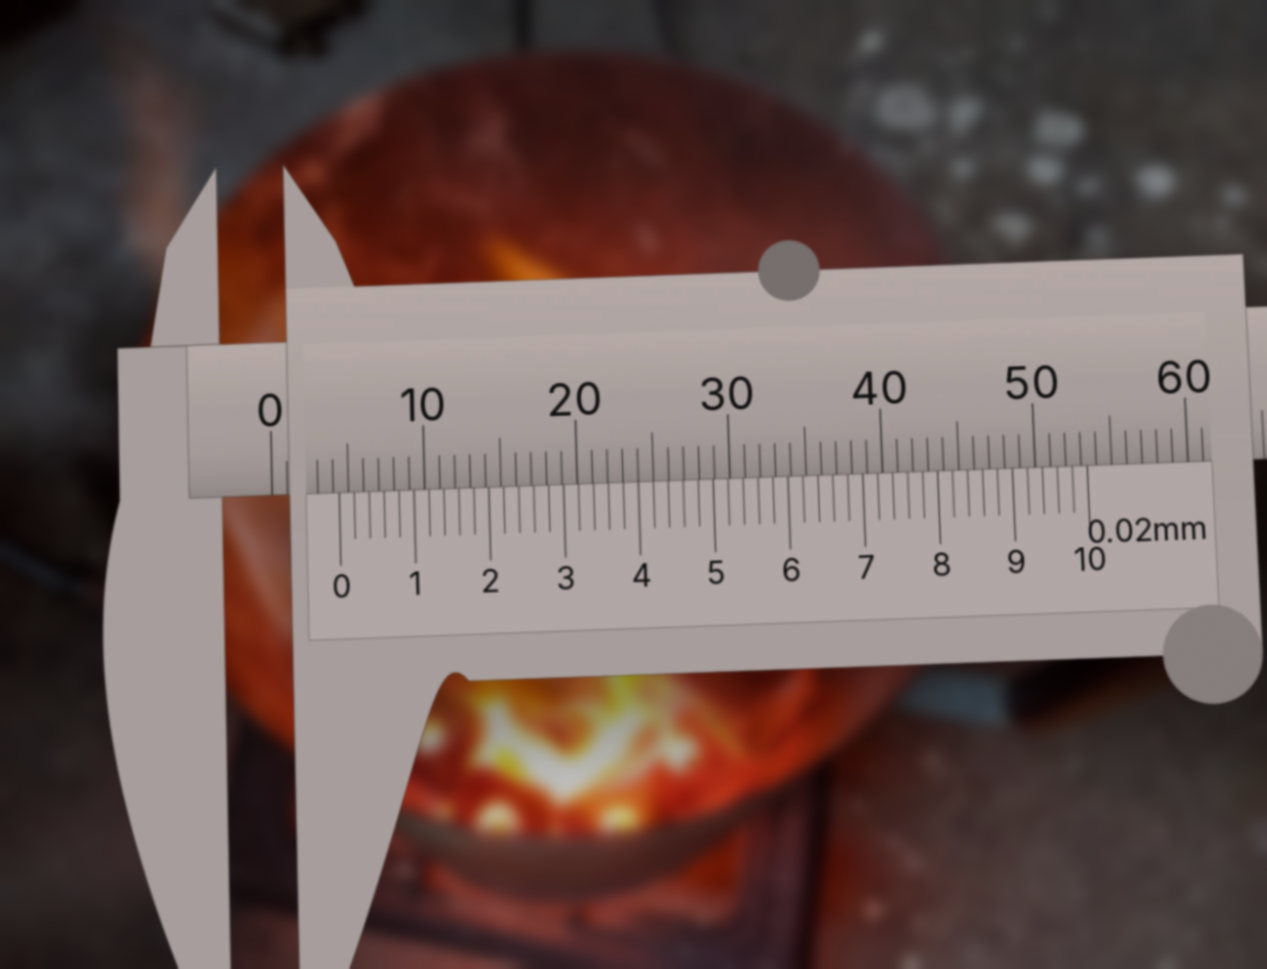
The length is 4.4mm
